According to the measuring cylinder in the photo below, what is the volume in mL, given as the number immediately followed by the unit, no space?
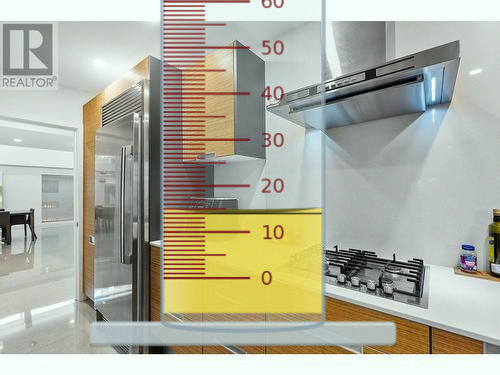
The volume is 14mL
